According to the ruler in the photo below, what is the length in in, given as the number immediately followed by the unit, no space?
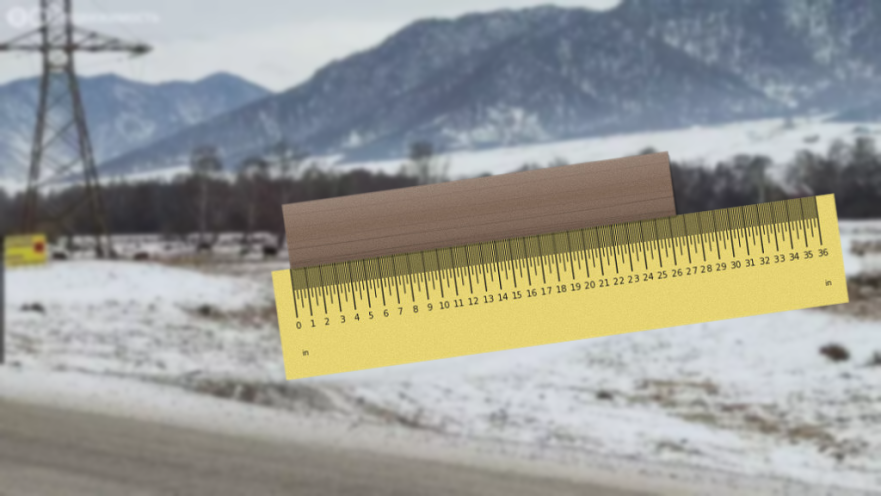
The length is 26.5in
